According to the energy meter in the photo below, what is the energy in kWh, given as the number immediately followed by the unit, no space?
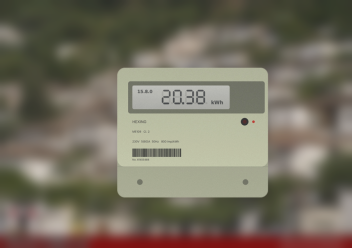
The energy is 20.38kWh
